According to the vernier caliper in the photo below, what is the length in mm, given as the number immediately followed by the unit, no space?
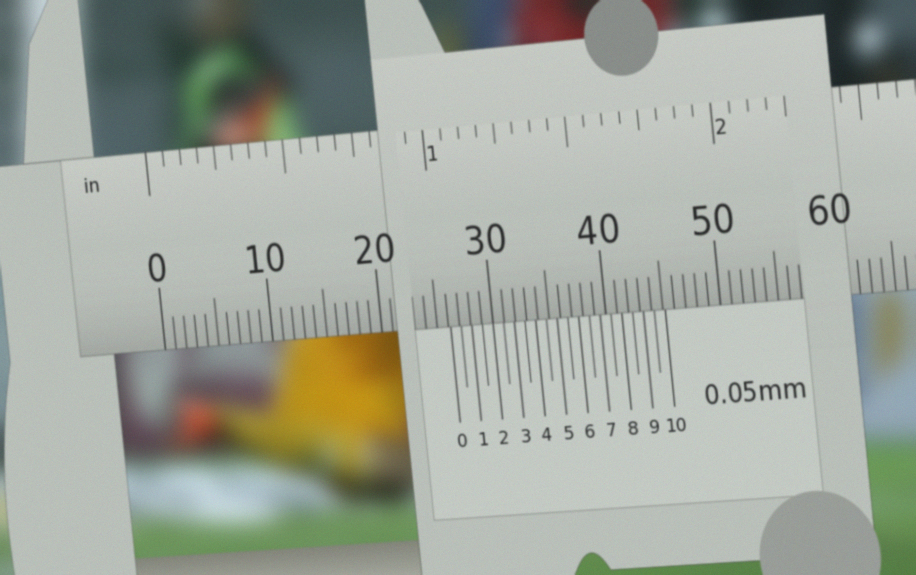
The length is 26.2mm
